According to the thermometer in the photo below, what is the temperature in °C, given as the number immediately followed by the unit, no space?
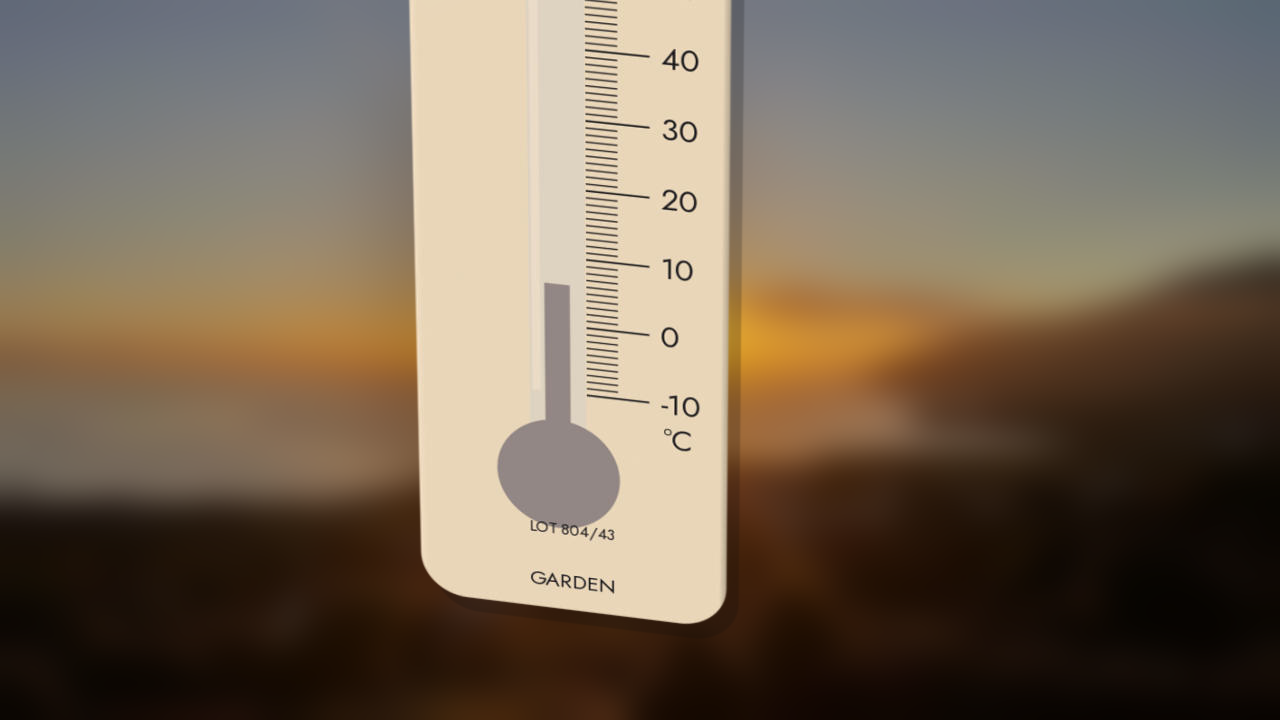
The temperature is 6°C
